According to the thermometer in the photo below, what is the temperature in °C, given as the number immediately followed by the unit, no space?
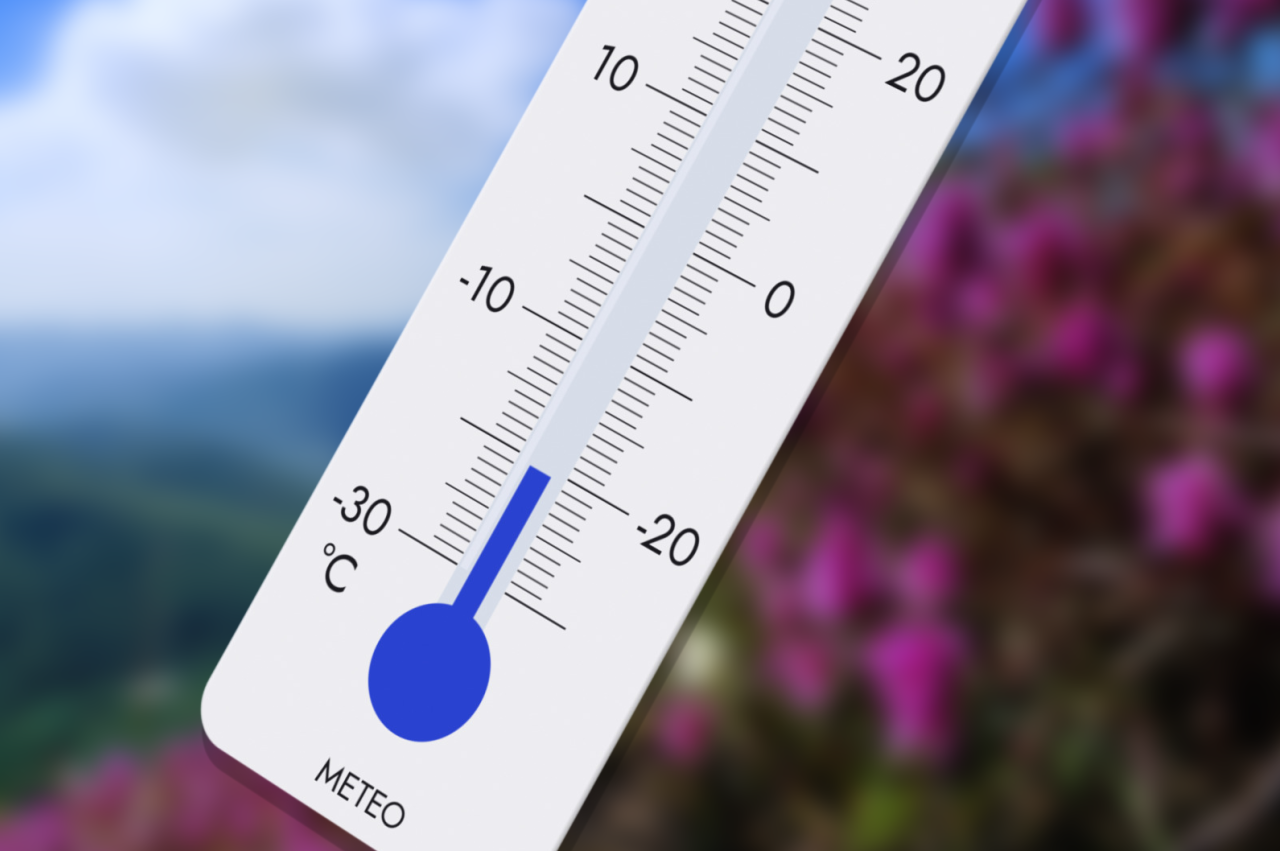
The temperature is -20.5°C
